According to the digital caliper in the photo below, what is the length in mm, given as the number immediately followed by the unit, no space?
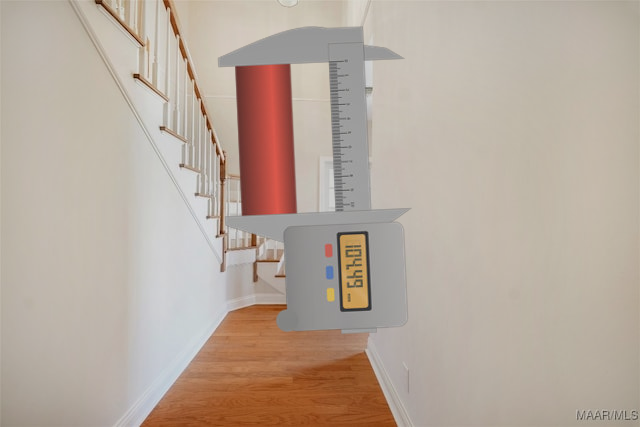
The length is 104.49mm
